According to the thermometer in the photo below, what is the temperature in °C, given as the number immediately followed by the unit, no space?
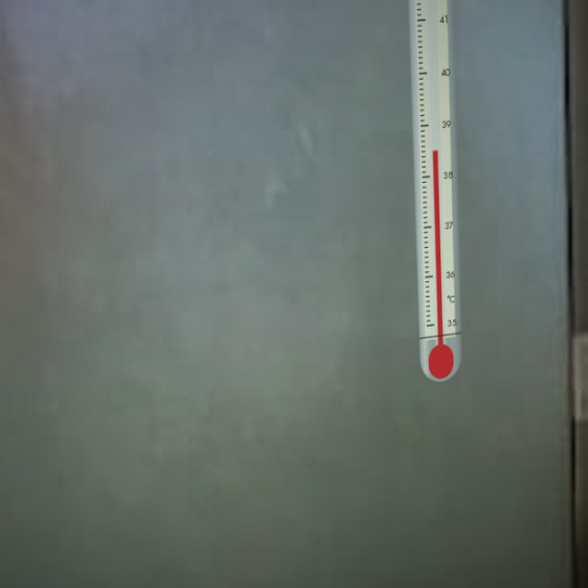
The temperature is 38.5°C
